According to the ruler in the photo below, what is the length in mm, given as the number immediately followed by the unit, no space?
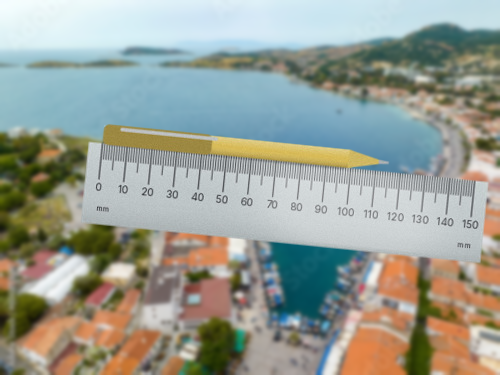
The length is 115mm
